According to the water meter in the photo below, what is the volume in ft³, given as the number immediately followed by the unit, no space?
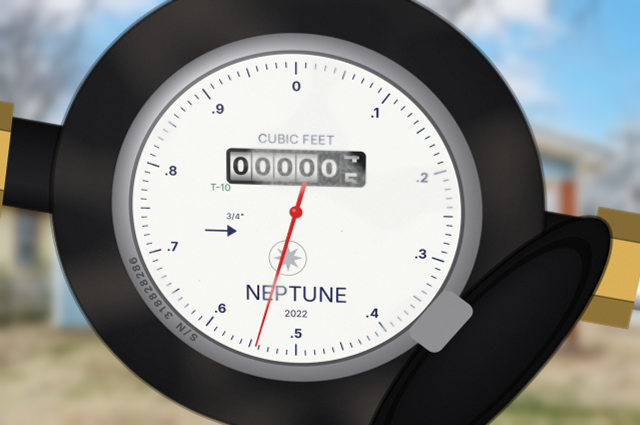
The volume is 4.54ft³
